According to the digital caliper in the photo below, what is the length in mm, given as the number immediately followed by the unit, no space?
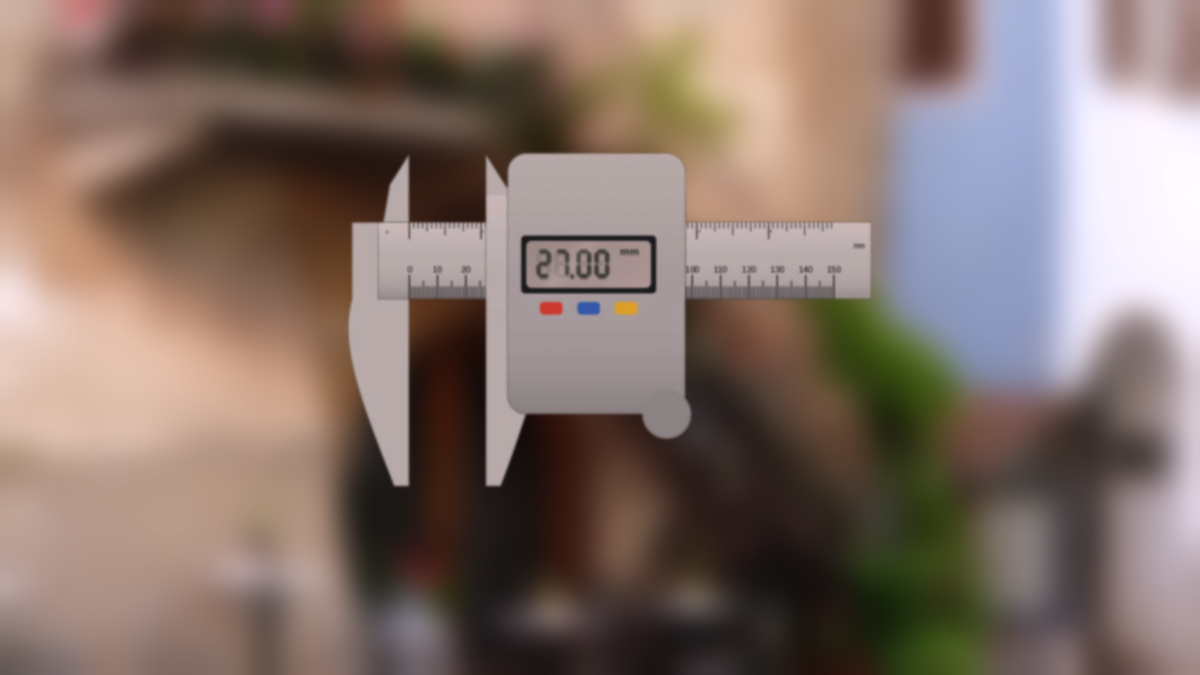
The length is 27.00mm
